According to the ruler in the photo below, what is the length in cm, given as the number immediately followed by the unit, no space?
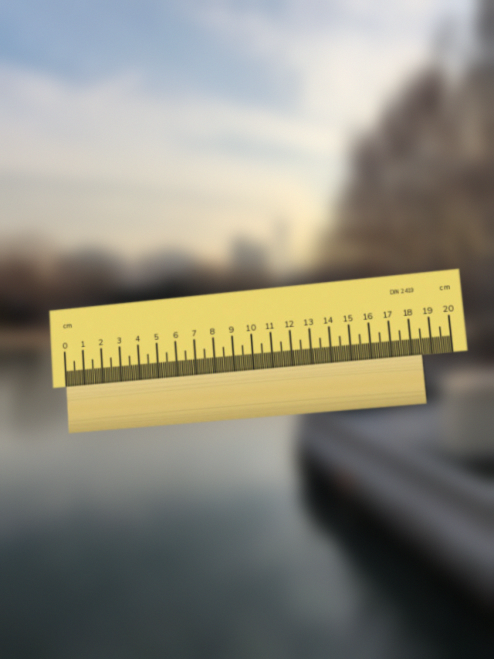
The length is 18.5cm
